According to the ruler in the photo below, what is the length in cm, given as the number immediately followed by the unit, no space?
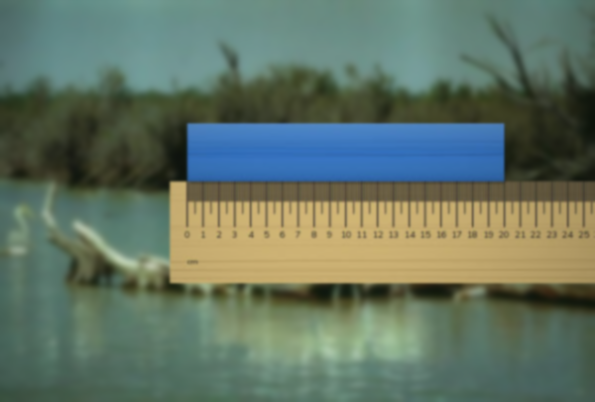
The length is 20cm
